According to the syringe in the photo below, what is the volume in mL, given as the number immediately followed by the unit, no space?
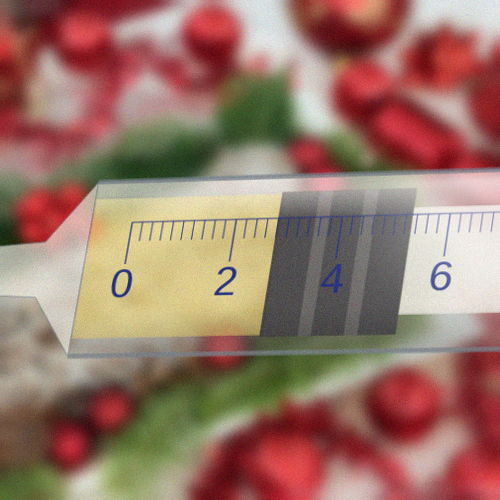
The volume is 2.8mL
